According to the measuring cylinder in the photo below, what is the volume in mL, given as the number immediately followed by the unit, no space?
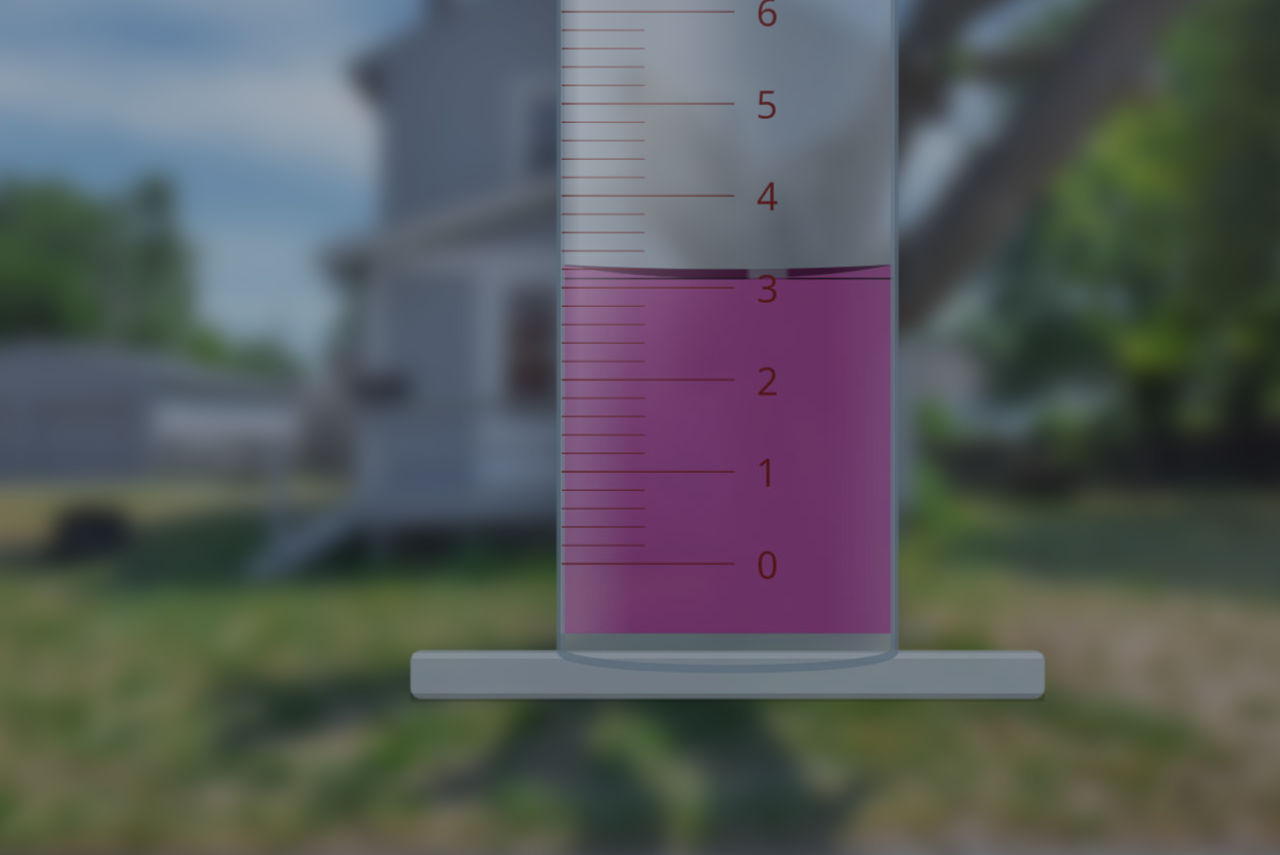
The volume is 3.1mL
